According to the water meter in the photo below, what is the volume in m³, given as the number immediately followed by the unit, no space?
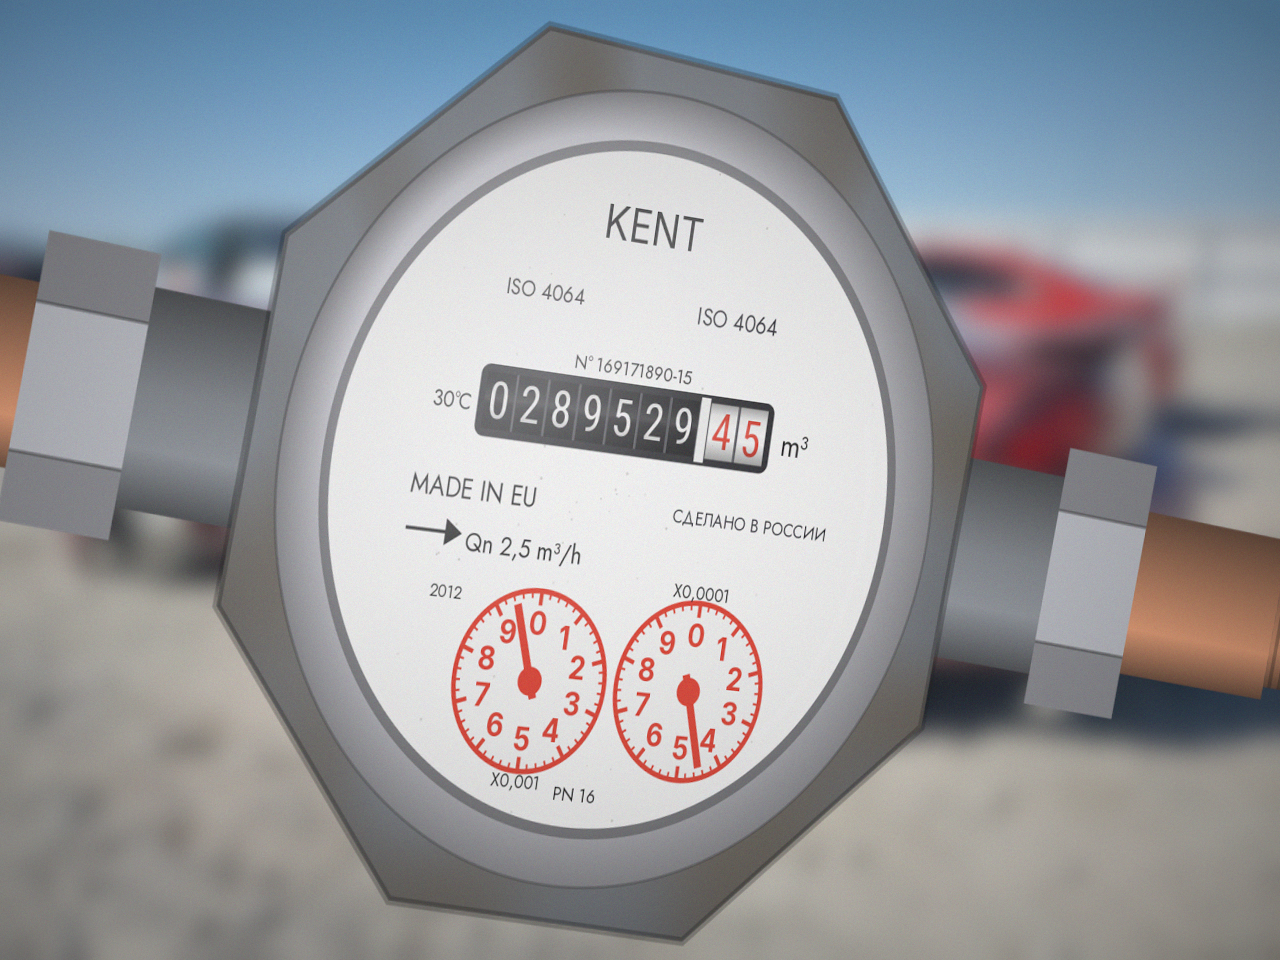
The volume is 289529.4494m³
